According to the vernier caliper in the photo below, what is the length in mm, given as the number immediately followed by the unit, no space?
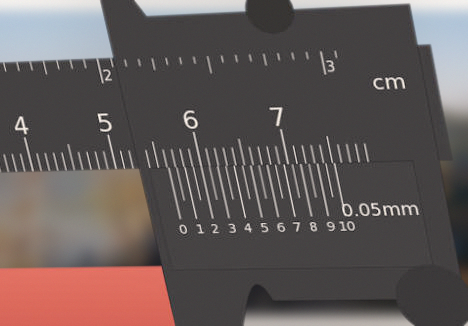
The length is 56.2mm
